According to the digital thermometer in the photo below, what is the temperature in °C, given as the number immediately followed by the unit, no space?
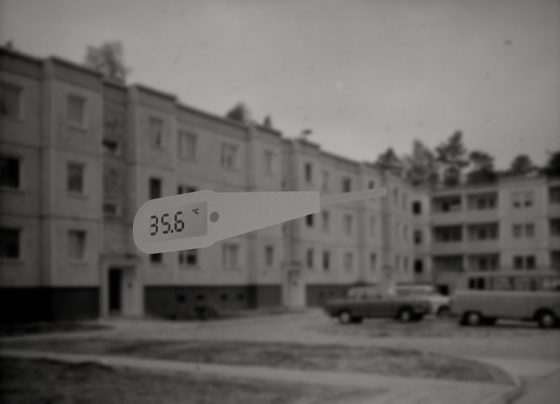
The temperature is 35.6°C
